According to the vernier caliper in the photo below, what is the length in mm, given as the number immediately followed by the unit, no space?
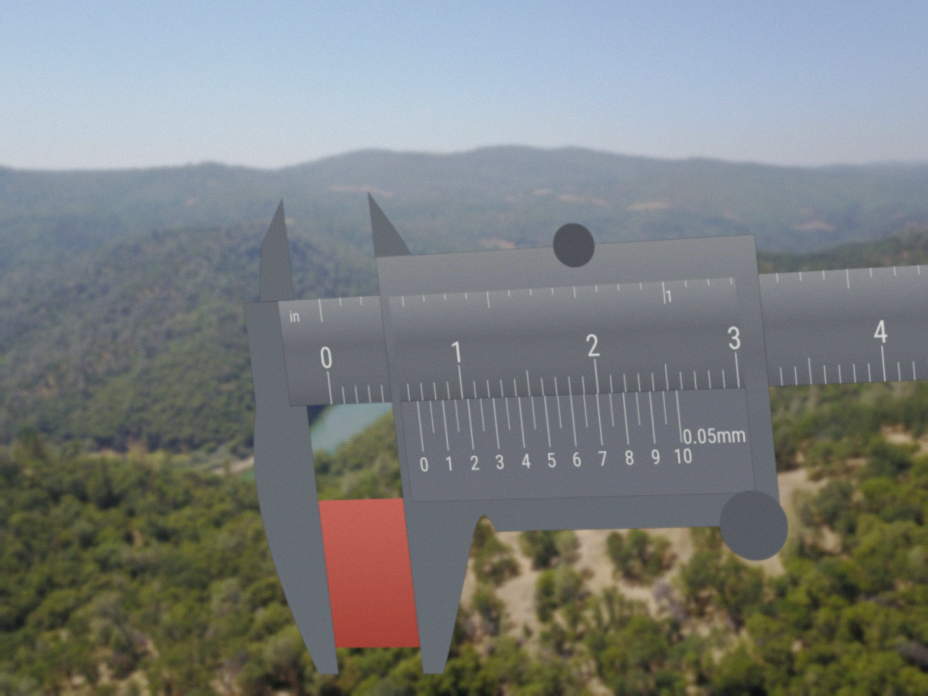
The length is 6.6mm
